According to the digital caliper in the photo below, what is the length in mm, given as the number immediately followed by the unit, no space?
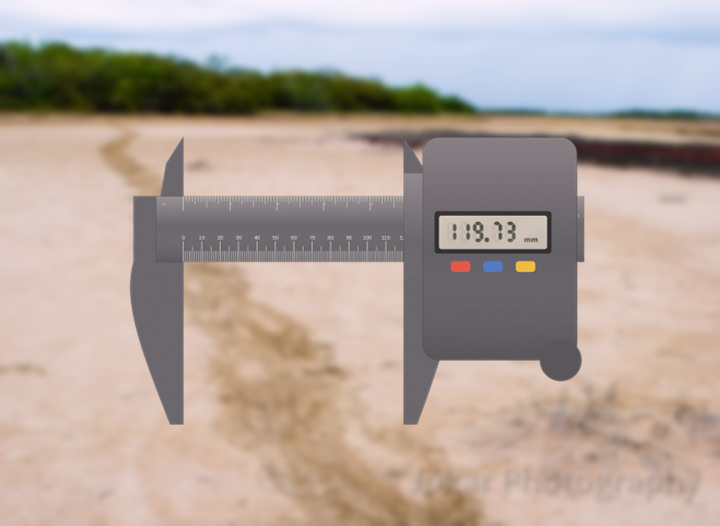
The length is 119.73mm
